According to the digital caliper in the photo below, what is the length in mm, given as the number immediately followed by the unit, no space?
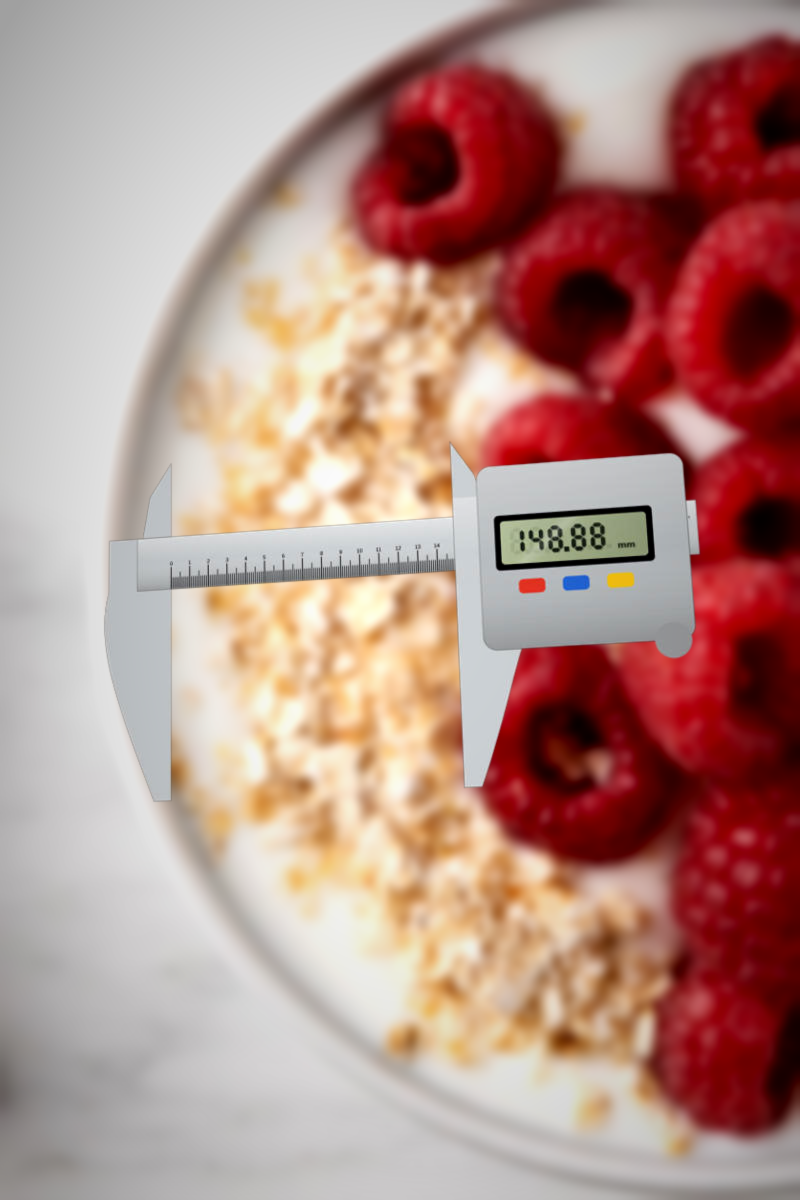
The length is 148.88mm
